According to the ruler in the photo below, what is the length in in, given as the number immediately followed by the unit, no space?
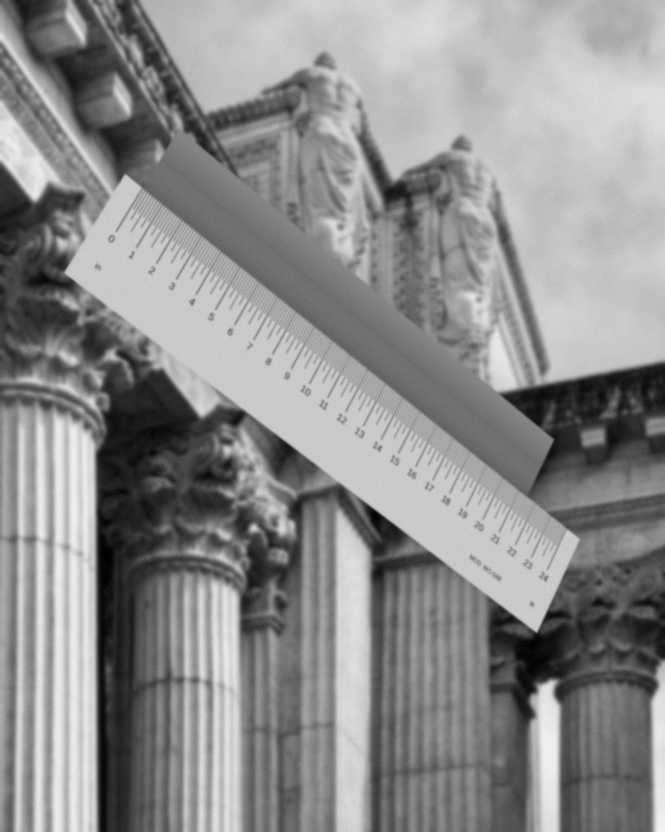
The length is 21.5in
